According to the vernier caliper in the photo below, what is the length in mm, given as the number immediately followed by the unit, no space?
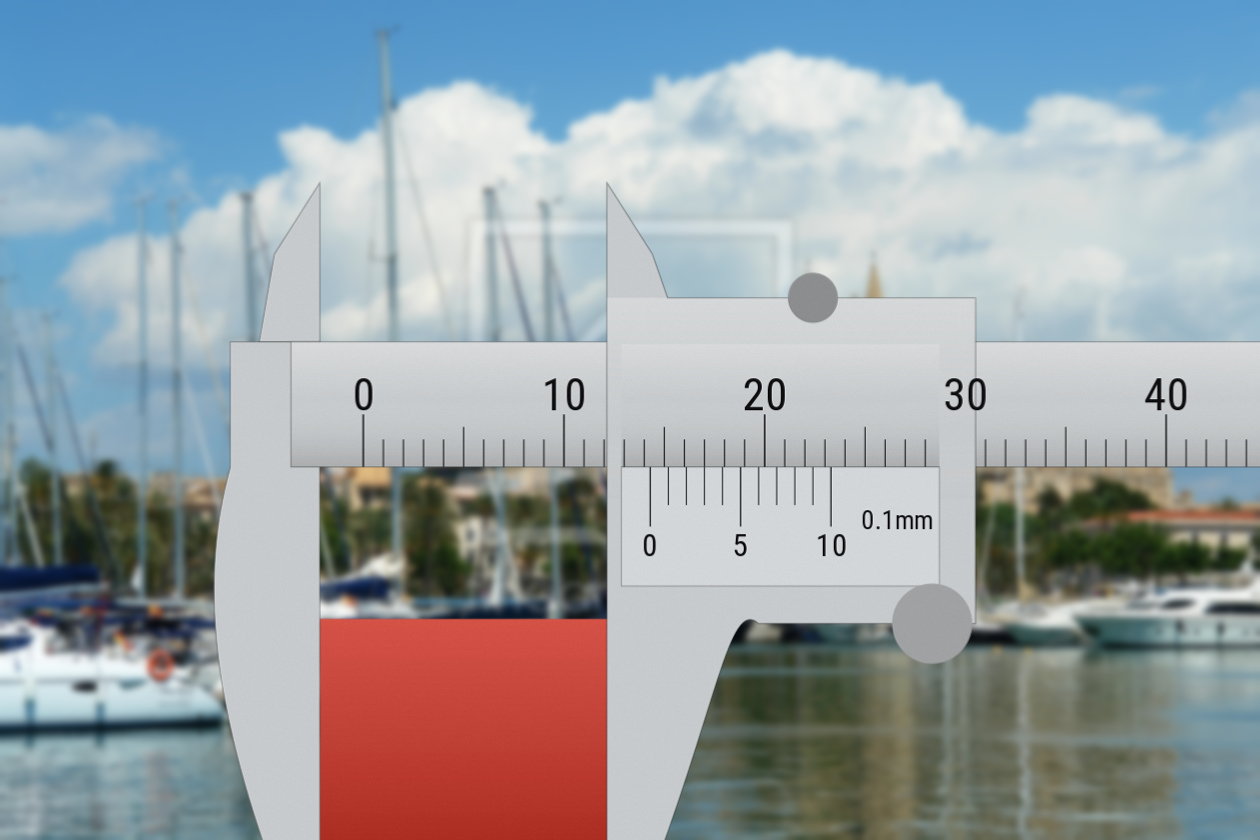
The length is 14.3mm
